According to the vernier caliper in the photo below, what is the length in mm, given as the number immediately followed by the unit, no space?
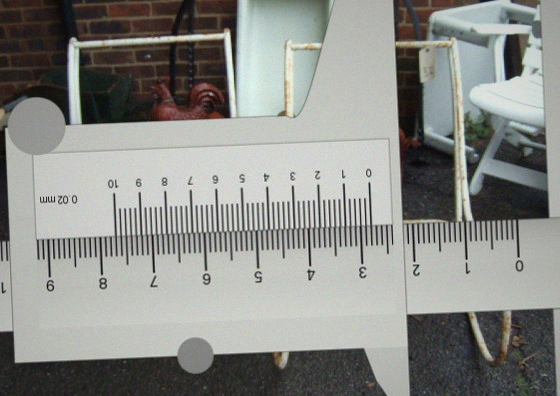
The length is 28.0mm
